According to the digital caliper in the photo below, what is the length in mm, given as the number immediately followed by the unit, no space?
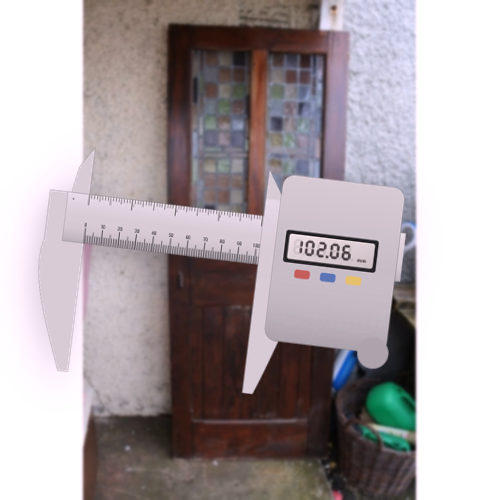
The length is 102.06mm
